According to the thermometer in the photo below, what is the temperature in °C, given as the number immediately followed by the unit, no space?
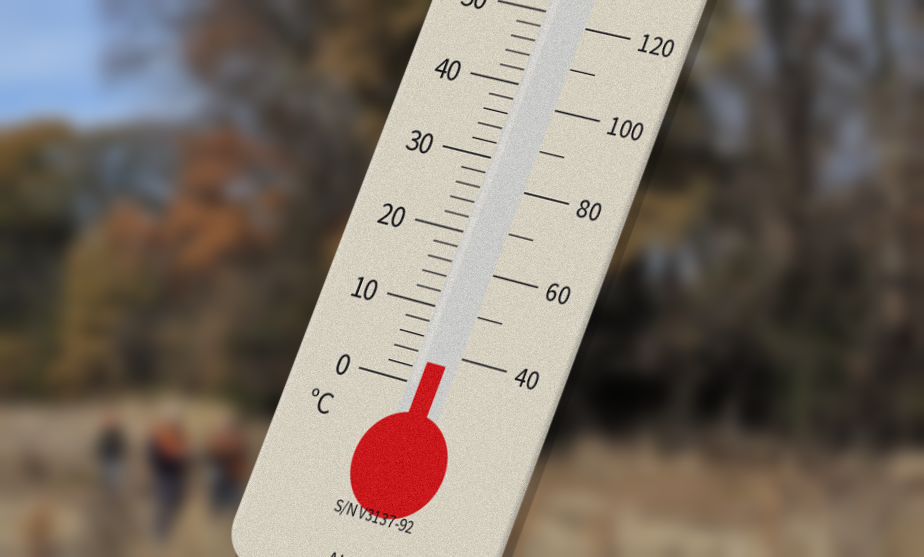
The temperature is 3°C
